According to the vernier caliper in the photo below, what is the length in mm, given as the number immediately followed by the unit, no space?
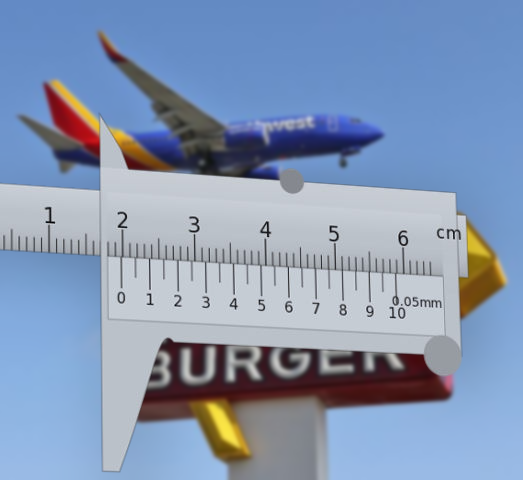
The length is 19.8mm
